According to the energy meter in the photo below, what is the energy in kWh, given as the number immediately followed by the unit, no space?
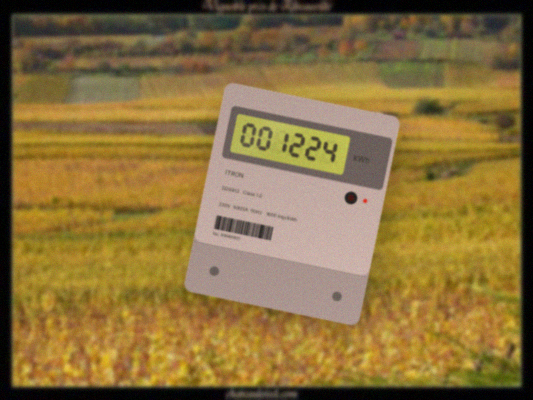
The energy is 1224kWh
